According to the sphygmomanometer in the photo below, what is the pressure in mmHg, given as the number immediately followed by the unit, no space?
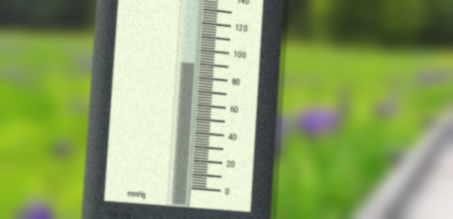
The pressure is 90mmHg
